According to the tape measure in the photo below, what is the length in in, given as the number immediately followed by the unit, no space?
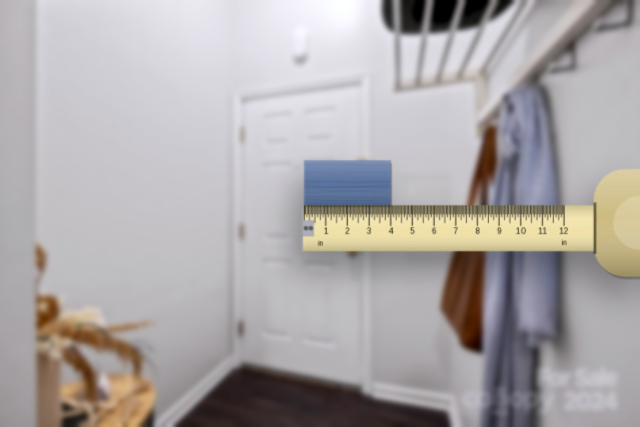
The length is 4in
